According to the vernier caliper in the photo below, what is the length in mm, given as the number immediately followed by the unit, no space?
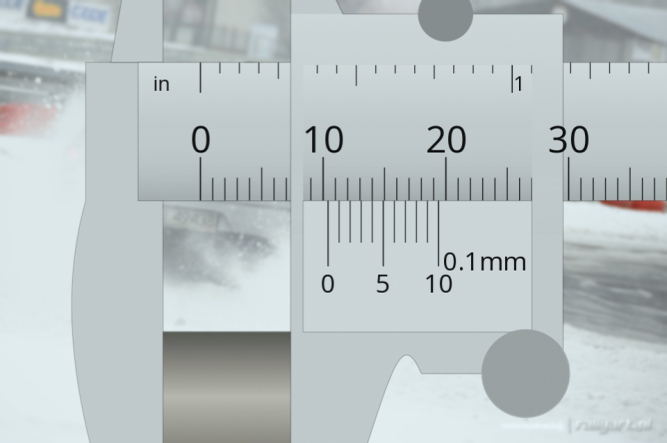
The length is 10.4mm
